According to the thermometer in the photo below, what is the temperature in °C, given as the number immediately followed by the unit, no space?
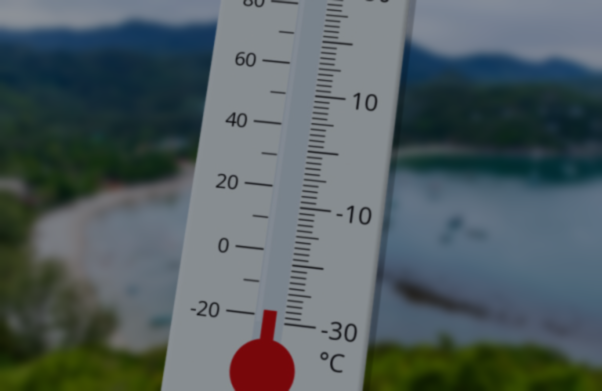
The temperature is -28°C
